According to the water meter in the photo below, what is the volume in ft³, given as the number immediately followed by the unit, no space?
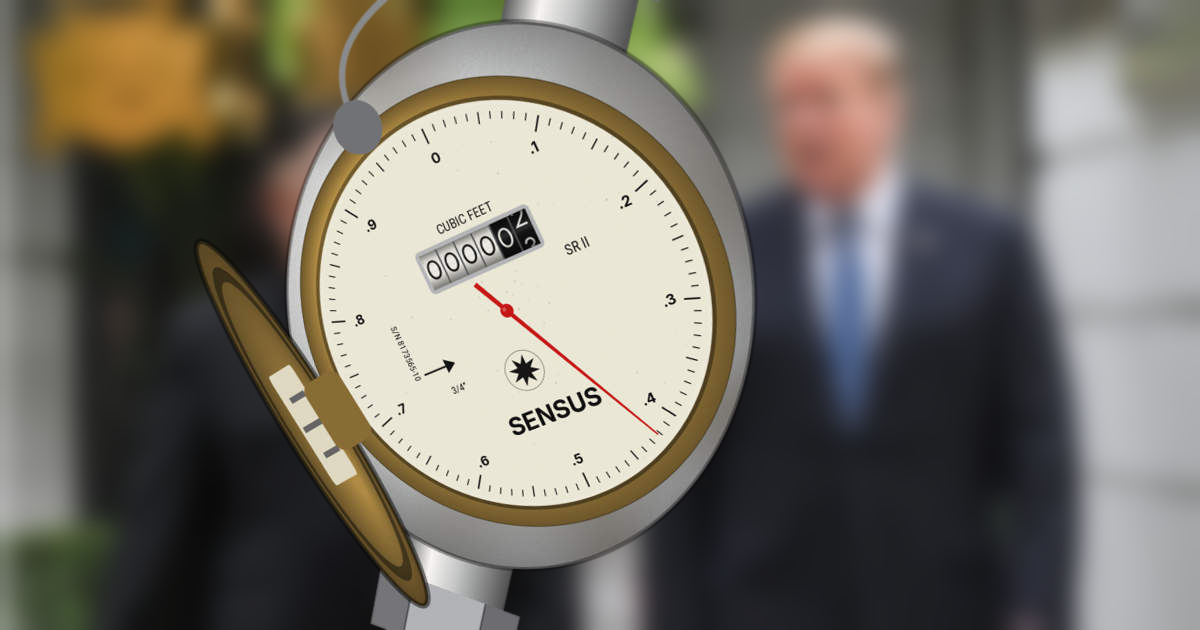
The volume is 2.42ft³
